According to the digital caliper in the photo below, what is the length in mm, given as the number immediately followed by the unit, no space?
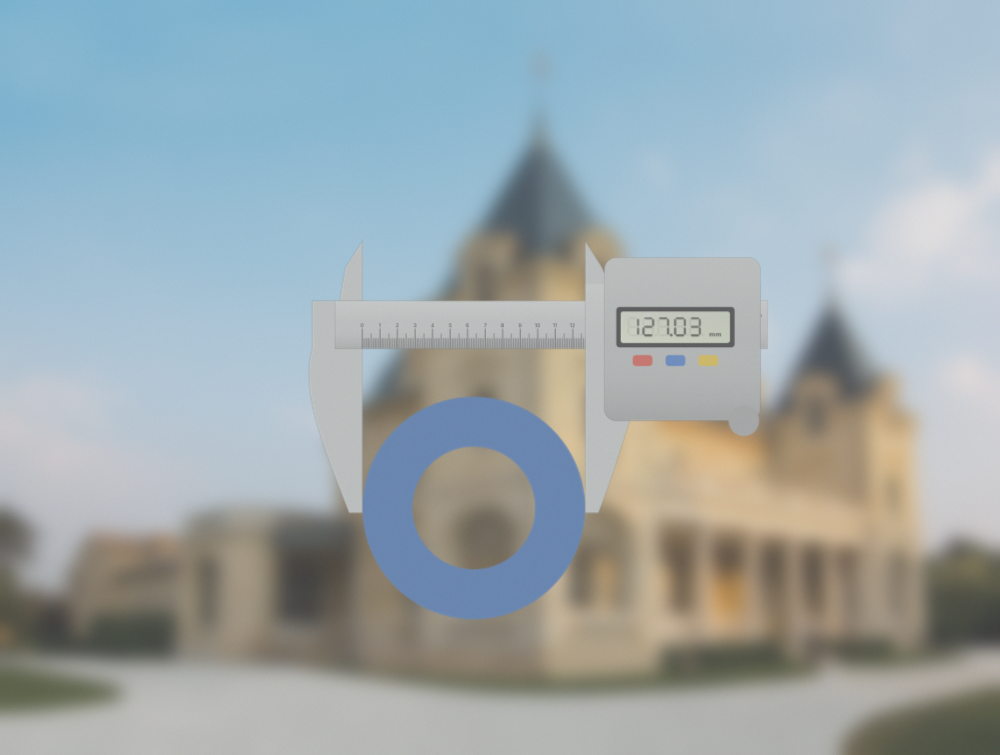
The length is 127.03mm
